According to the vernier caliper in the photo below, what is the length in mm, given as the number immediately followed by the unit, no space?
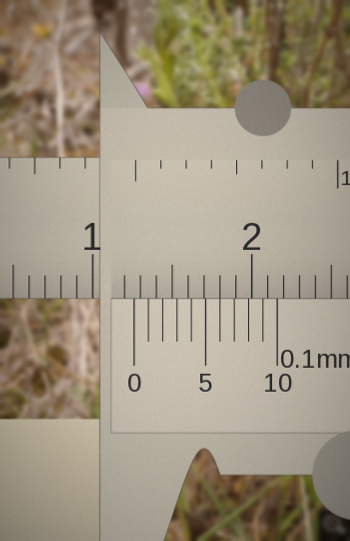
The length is 12.6mm
